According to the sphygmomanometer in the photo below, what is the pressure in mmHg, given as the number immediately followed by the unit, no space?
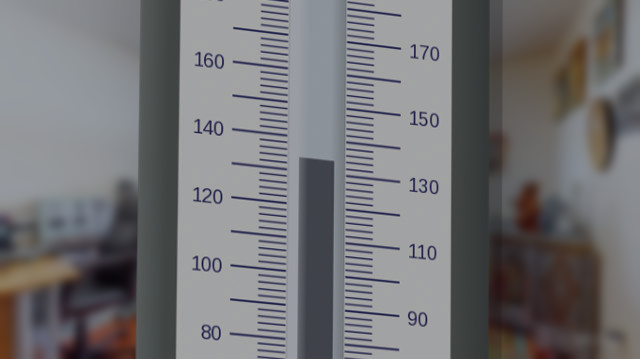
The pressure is 134mmHg
